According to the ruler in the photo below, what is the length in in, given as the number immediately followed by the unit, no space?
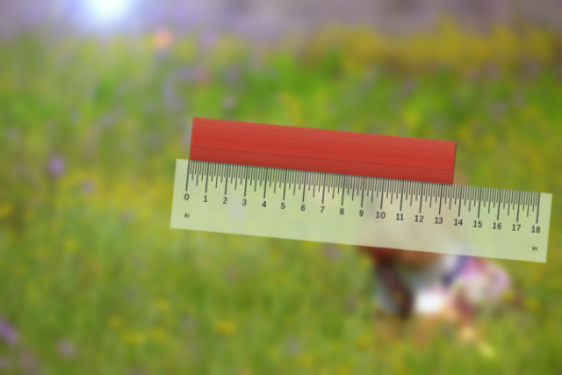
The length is 13.5in
